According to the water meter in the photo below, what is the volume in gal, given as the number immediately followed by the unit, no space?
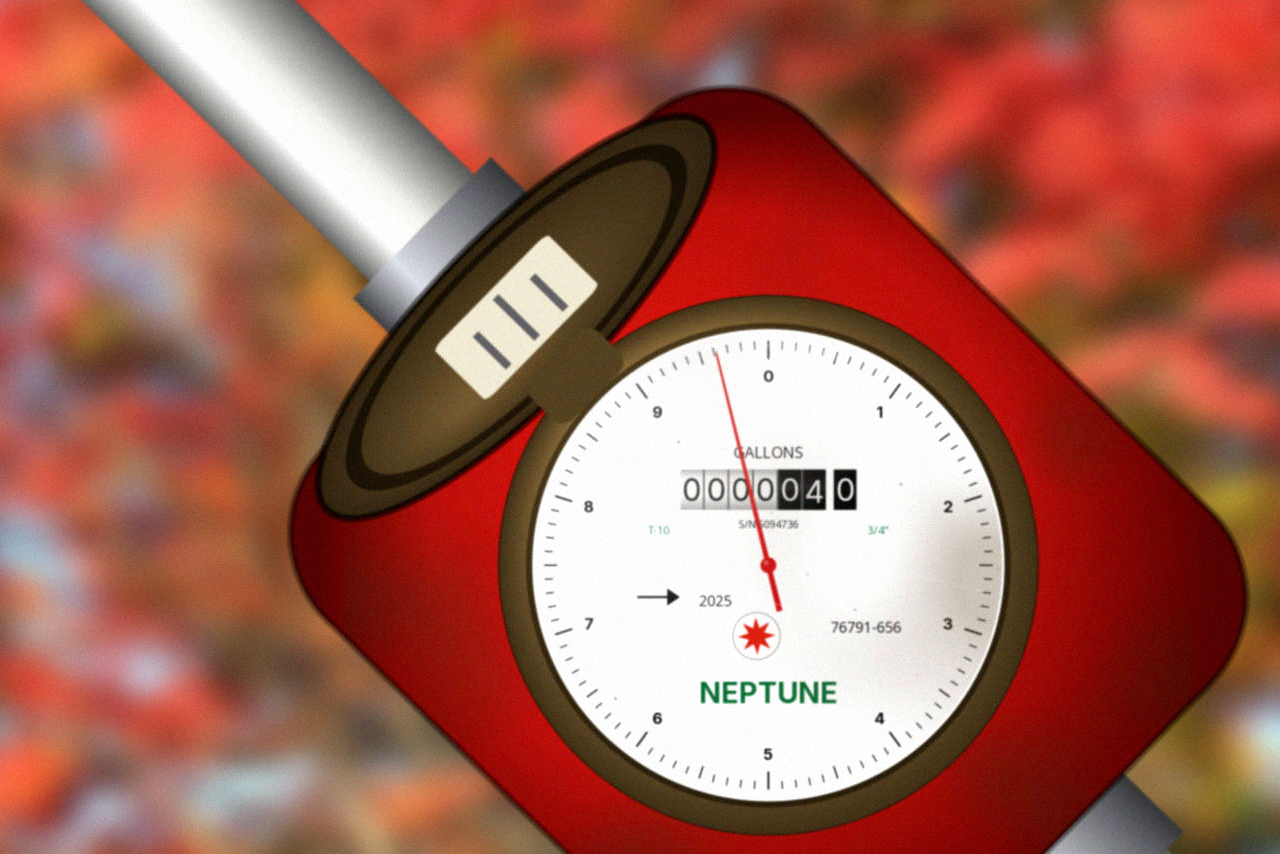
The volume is 39.6gal
